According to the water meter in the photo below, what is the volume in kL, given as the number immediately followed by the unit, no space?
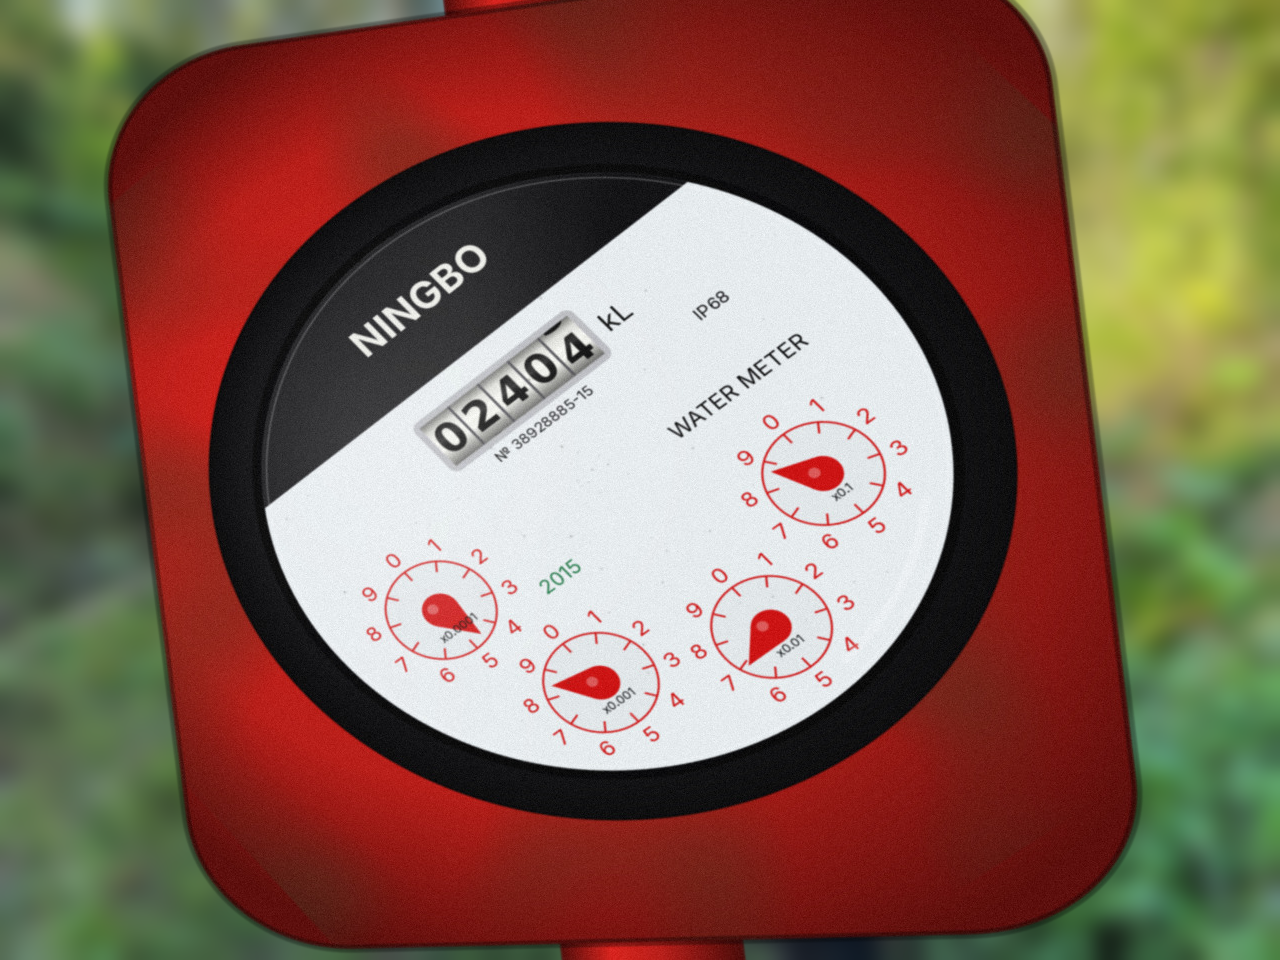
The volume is 2403.8684kL
